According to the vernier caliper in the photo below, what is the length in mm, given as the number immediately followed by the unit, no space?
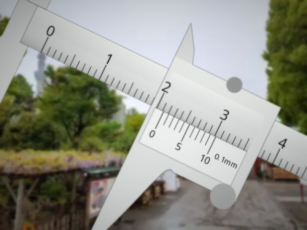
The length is 21.2mm
